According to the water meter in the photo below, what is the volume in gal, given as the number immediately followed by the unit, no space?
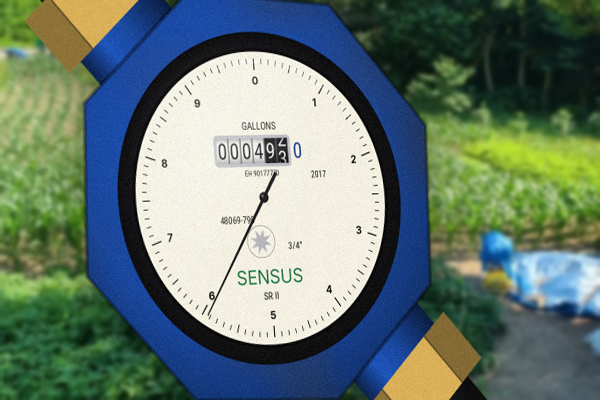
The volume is 4925.9gal
